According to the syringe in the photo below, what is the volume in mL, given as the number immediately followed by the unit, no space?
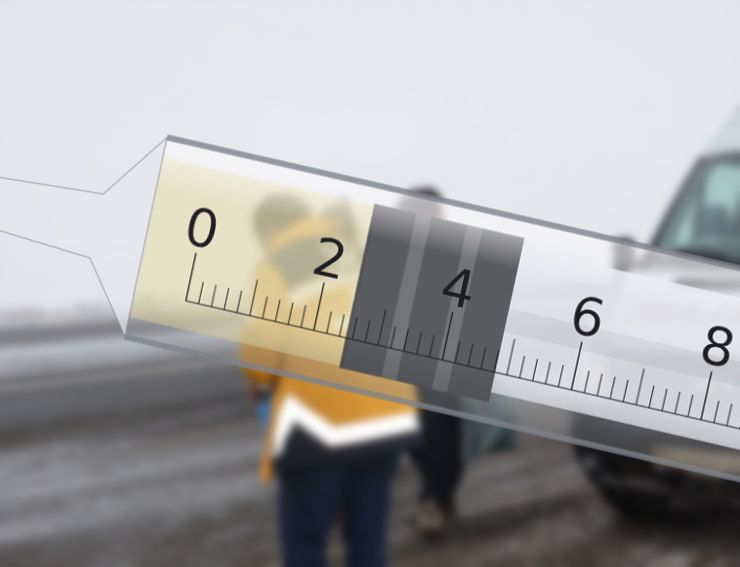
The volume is 2.5mL
